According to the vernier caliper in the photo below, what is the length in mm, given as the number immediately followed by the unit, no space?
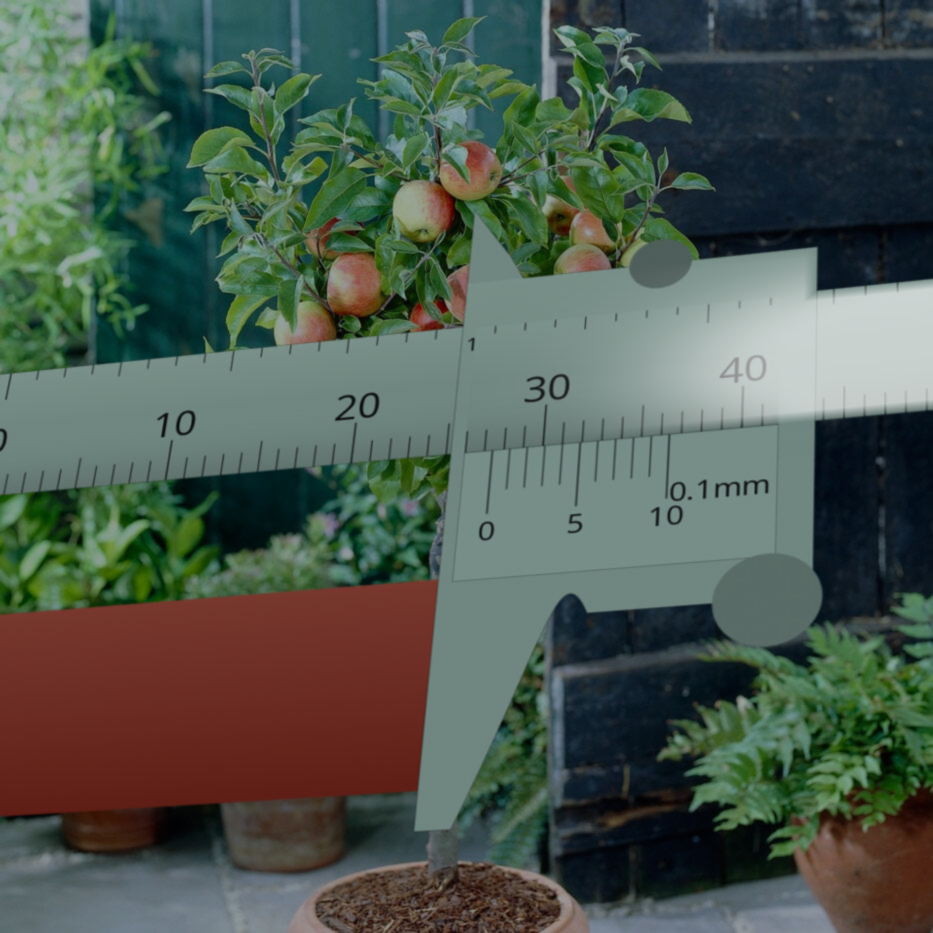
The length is 27.4mm
